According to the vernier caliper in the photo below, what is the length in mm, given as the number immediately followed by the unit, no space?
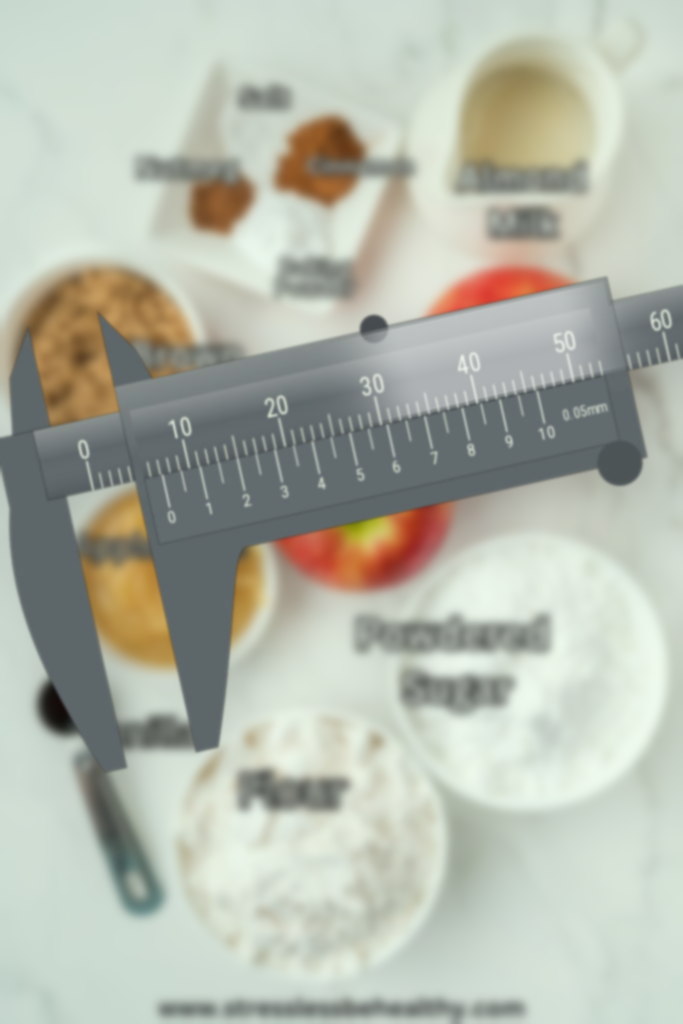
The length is 7.2mm
